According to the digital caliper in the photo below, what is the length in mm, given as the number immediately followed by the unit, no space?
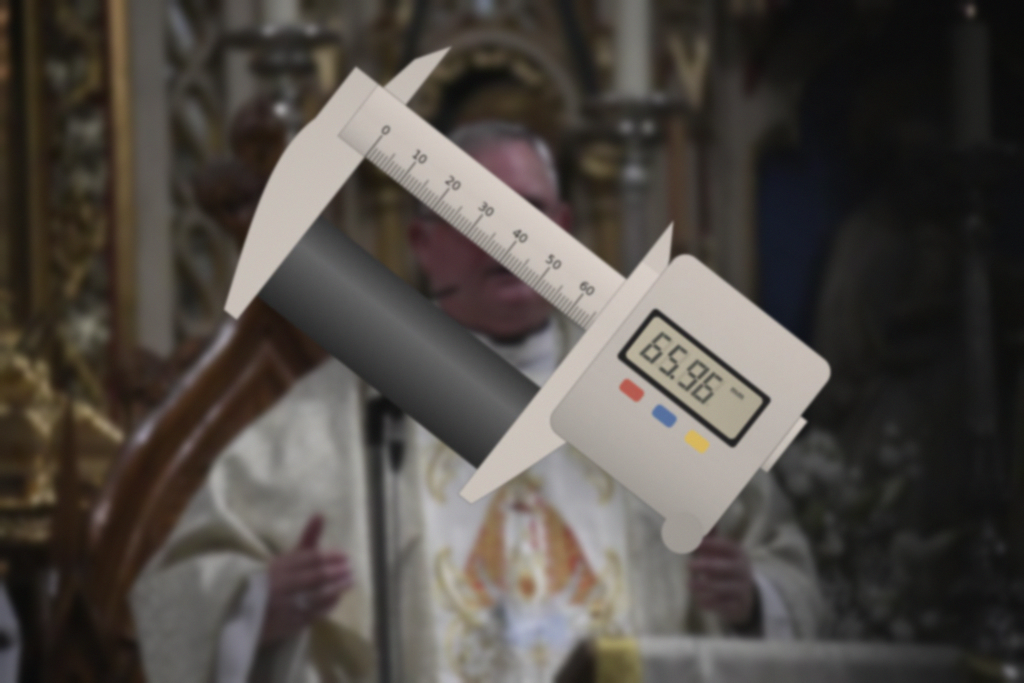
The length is 65.96mm
